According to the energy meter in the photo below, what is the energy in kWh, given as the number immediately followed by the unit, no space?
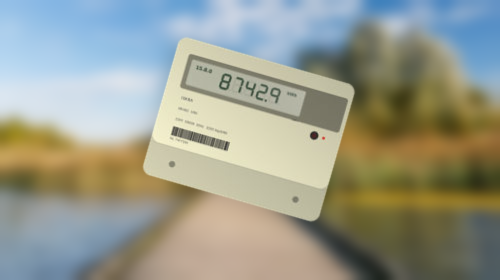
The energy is 8742.9kWh
